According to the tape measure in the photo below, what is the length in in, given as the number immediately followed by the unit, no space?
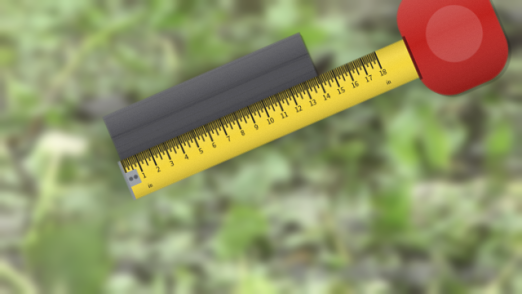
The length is 14in
